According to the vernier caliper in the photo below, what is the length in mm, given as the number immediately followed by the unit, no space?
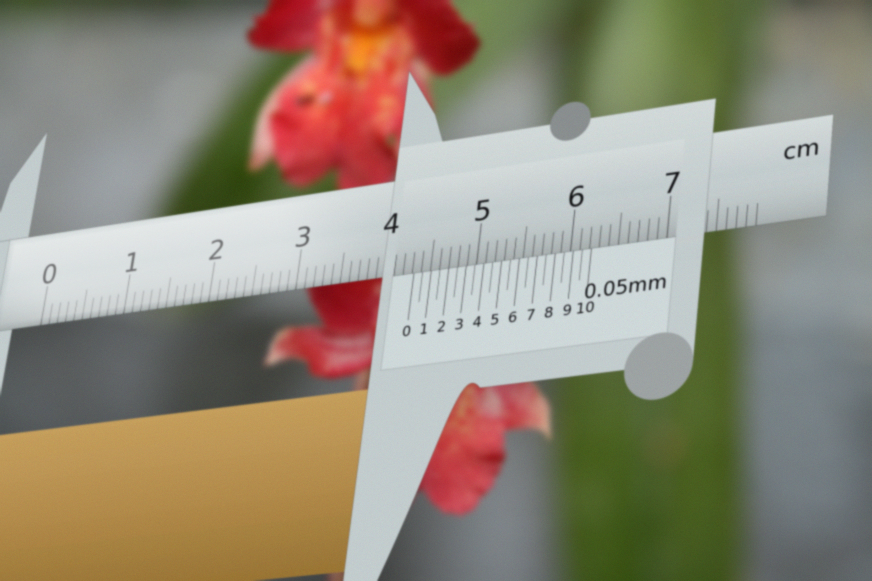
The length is 43.2mm
